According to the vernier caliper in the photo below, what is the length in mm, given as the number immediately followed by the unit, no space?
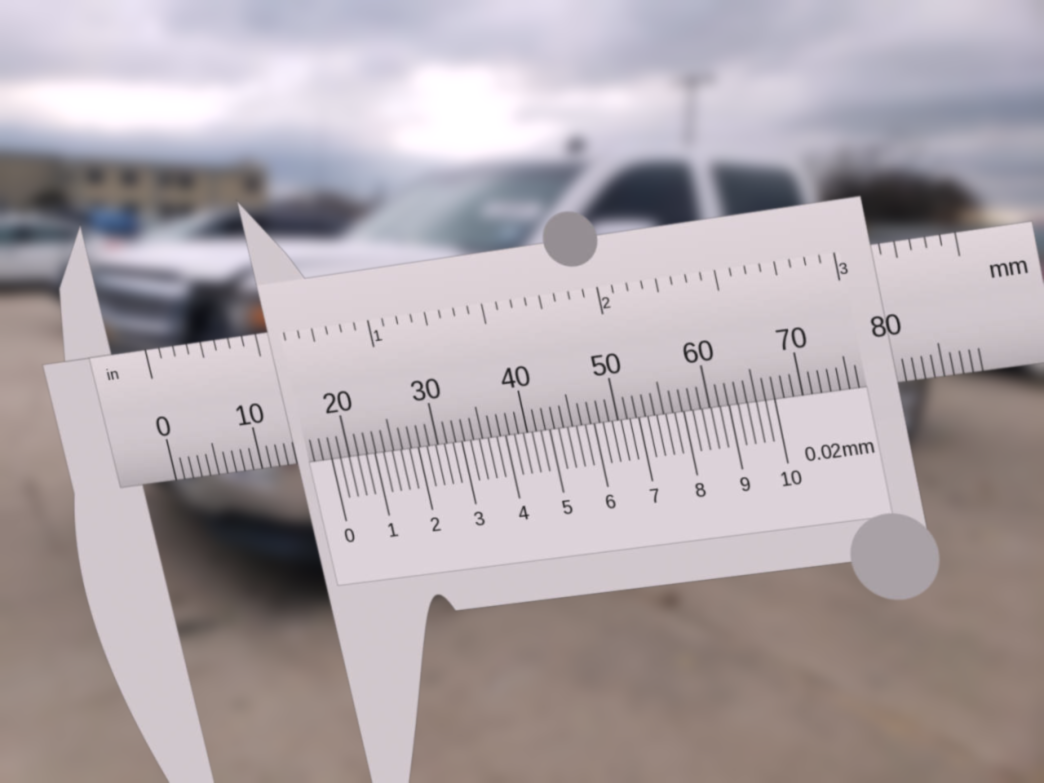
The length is 18.0mm
